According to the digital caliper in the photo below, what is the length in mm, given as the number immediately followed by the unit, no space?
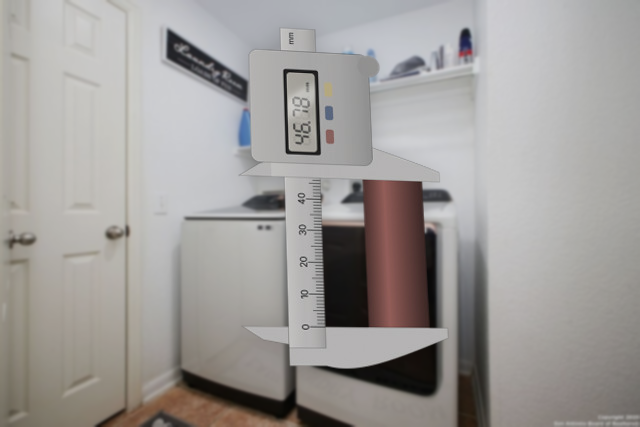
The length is 46.78mm
